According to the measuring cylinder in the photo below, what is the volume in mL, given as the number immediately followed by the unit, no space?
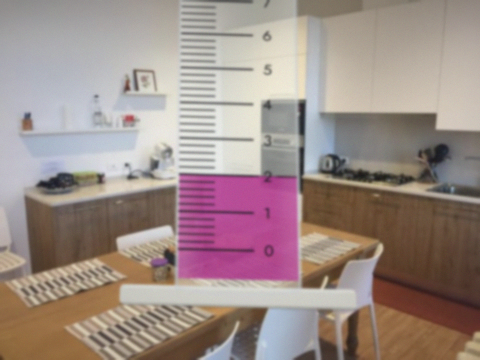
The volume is 2mL
